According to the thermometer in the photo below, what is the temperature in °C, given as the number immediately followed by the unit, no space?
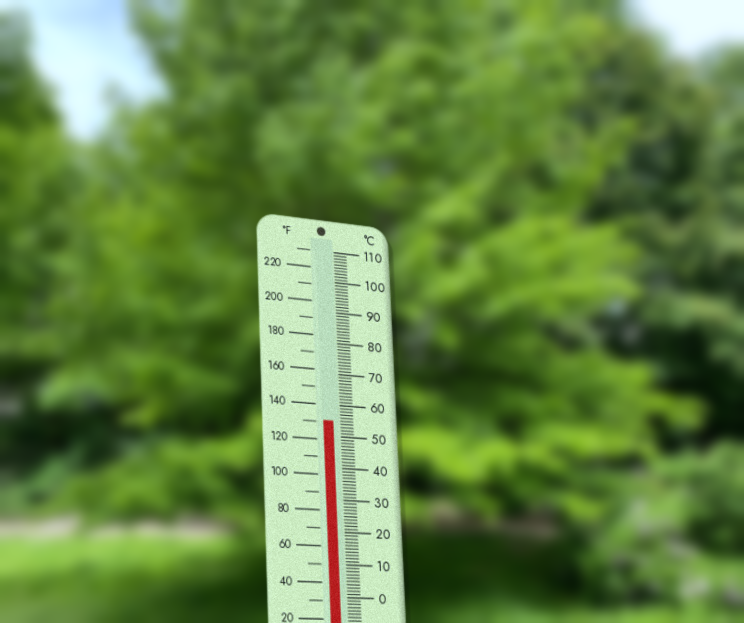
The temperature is 55°C
